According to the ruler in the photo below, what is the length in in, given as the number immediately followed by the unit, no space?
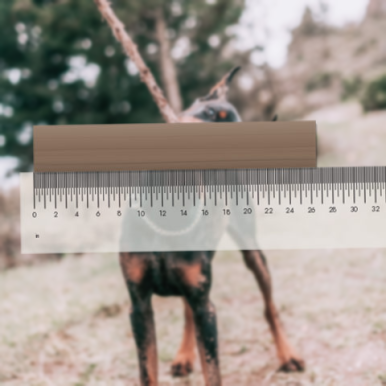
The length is 26.5in
